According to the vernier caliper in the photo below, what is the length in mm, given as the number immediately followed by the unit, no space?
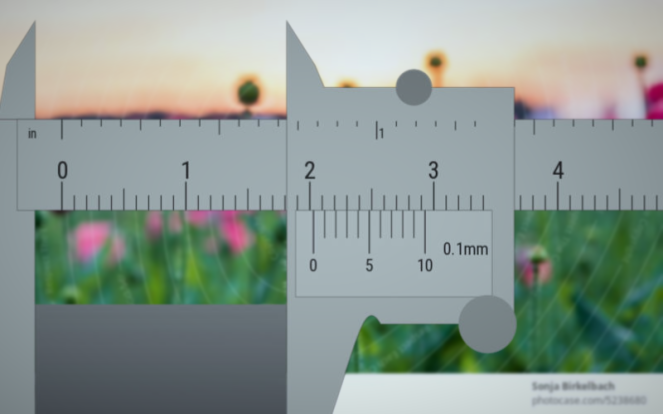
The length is 20.3mm
